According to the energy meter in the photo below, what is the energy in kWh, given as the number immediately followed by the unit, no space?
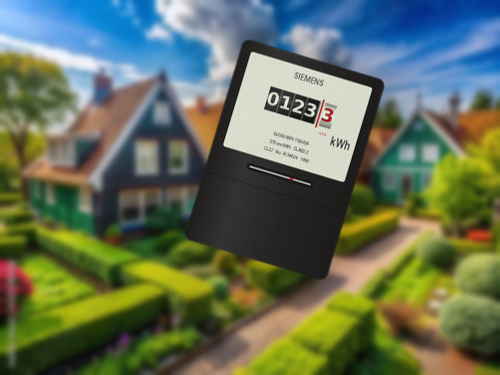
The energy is 123.3kWh
